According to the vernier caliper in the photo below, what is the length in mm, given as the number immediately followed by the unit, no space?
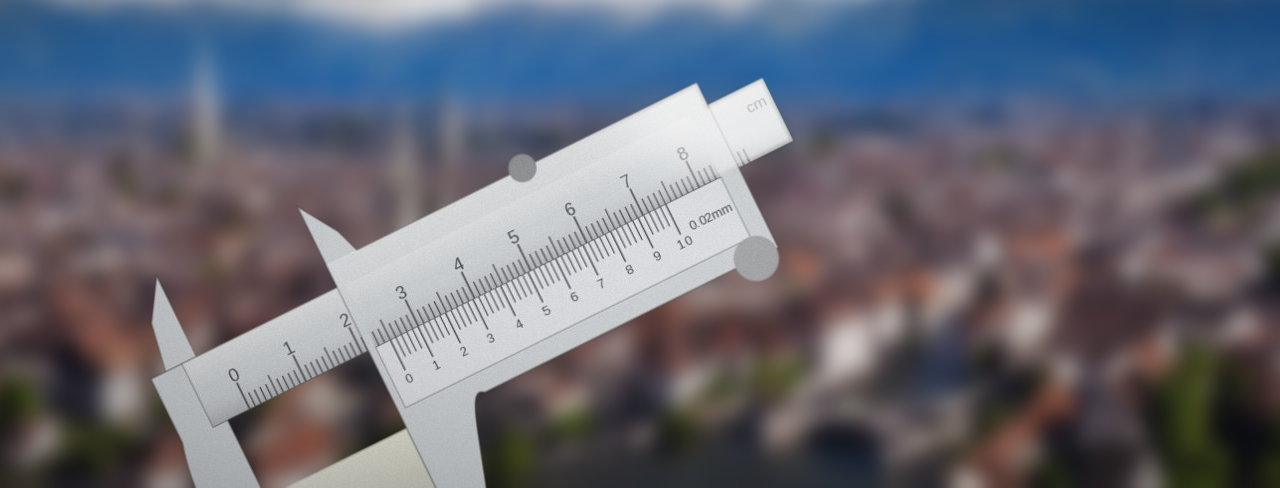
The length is 25.0mm
